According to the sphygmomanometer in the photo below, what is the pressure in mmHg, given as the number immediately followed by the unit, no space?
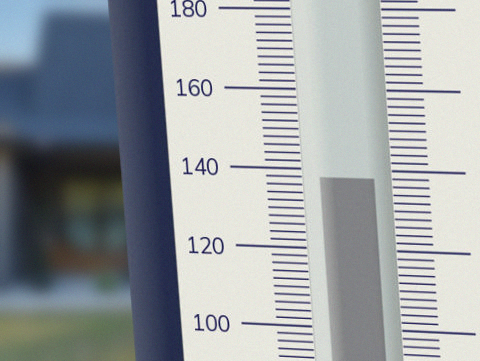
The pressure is 138mmHg
